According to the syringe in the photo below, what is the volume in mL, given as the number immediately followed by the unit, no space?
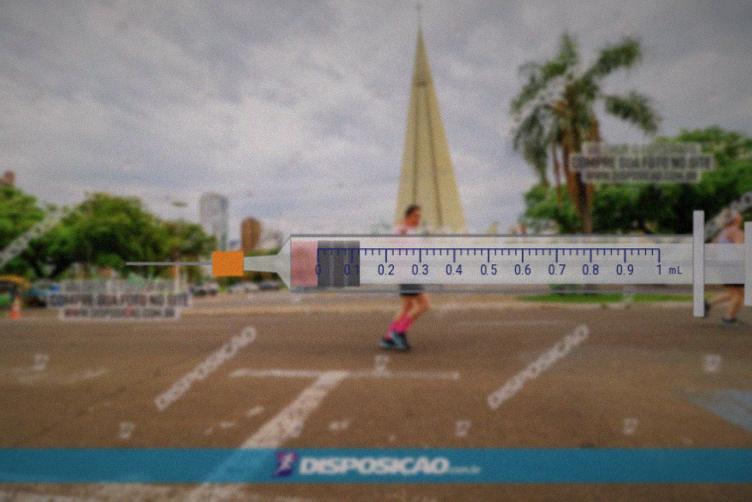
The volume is 0mL
